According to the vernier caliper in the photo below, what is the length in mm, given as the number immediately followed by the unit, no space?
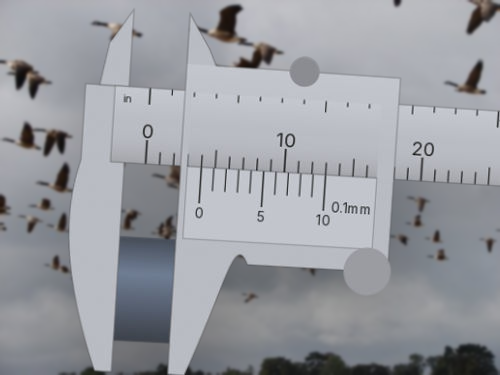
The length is 4.0mm
